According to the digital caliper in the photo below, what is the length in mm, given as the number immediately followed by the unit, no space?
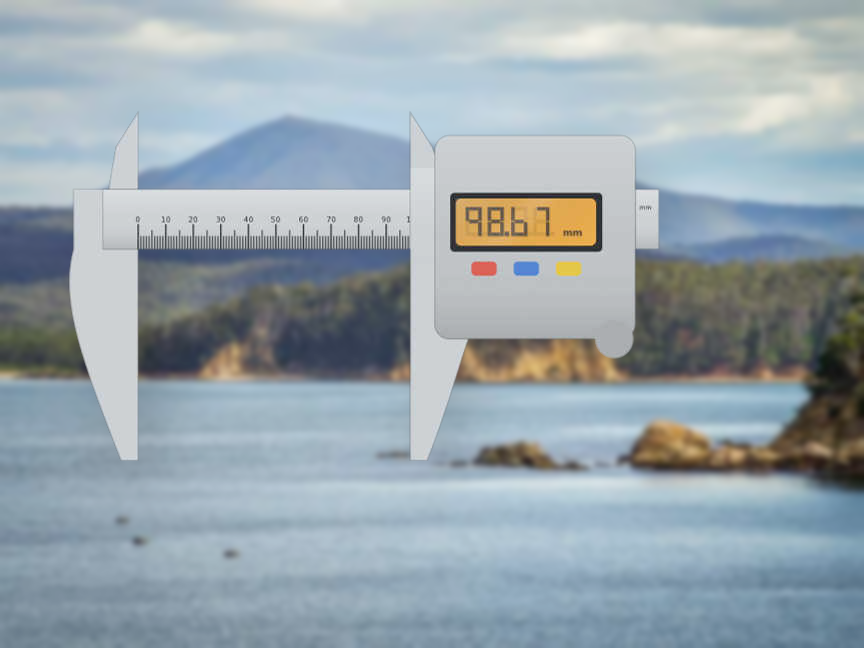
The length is 98.67mm
